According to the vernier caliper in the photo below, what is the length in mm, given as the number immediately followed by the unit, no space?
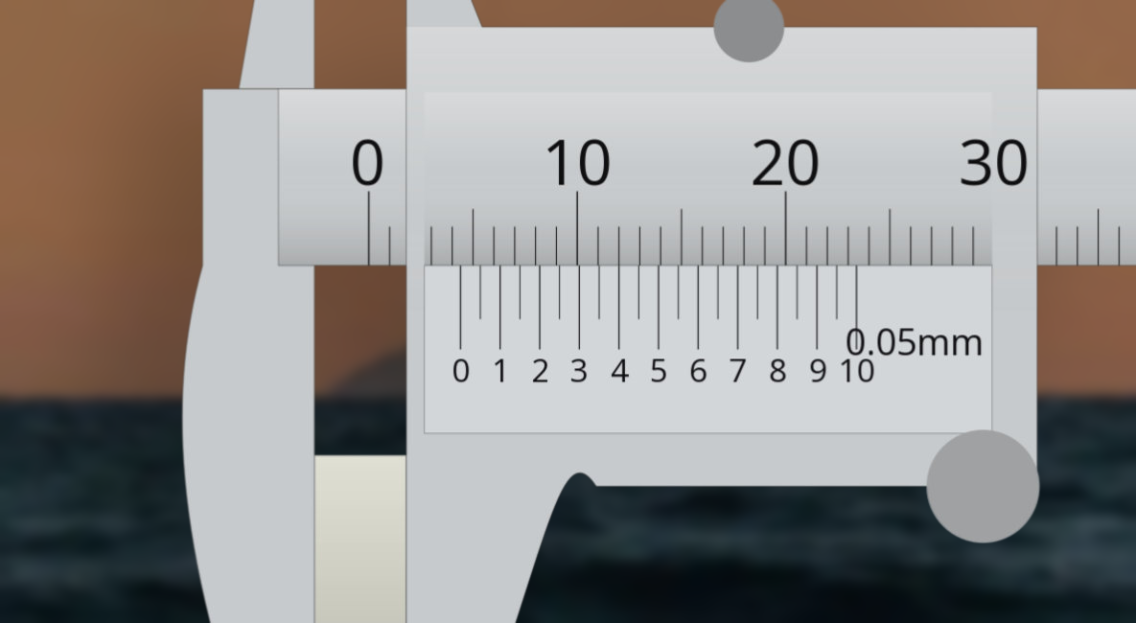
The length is 4.4mm
